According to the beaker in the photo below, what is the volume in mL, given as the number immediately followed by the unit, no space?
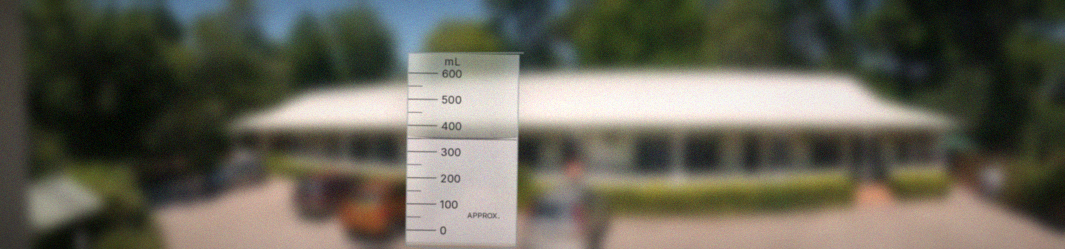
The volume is 350mL
